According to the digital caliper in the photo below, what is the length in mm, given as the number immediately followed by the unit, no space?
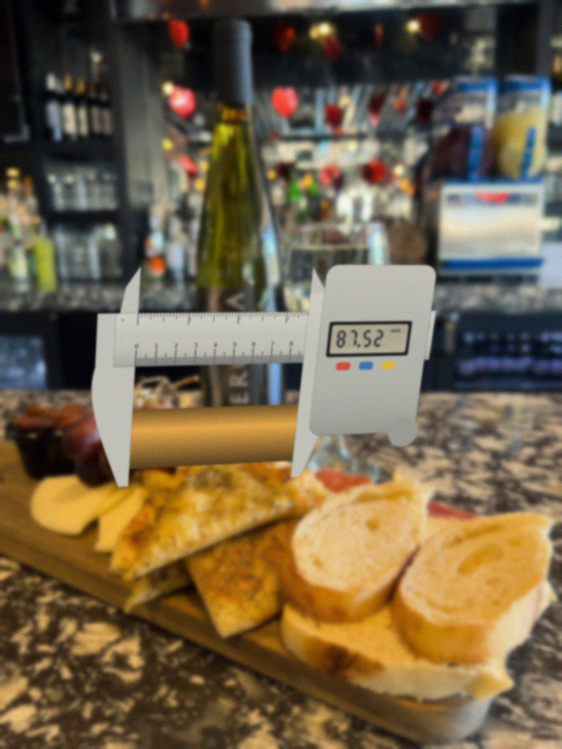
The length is 87.52mm
